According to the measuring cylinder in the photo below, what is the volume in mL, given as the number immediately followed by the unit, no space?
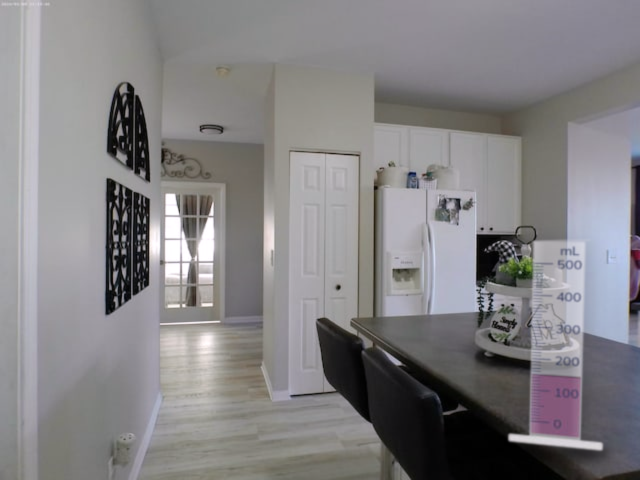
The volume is 150mL
